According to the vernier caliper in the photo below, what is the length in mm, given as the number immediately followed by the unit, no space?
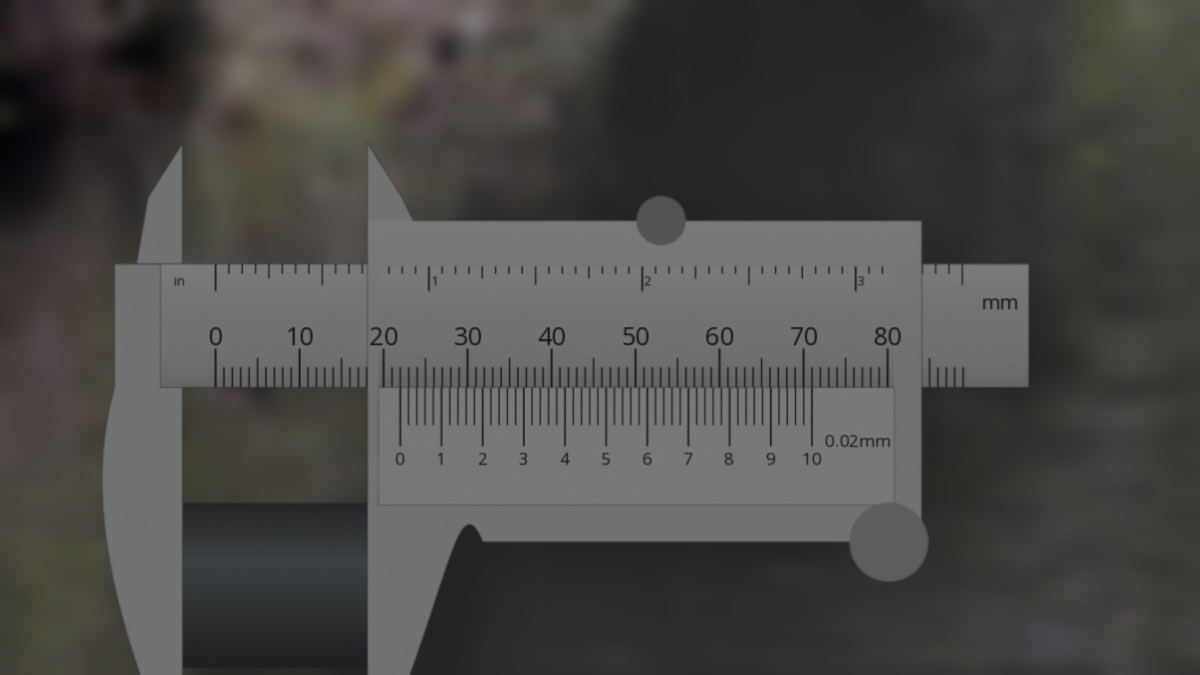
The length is 22.0mm
